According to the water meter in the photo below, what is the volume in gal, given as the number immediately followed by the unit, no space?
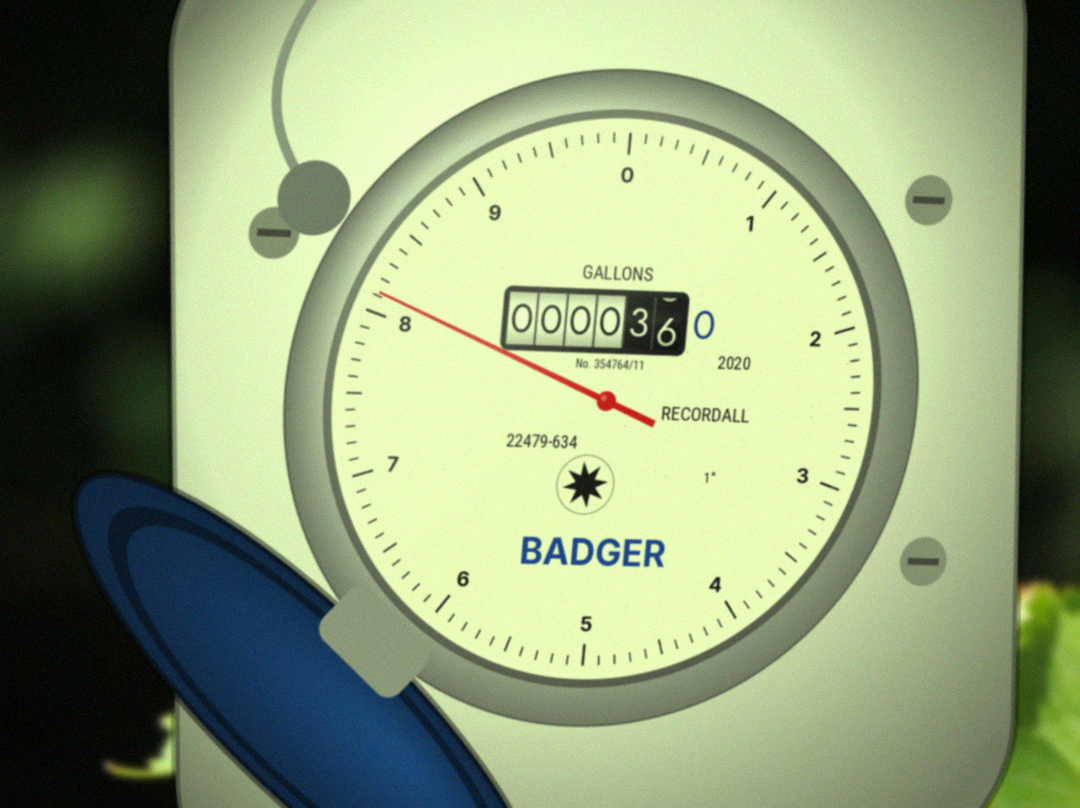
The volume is 358.1gal
